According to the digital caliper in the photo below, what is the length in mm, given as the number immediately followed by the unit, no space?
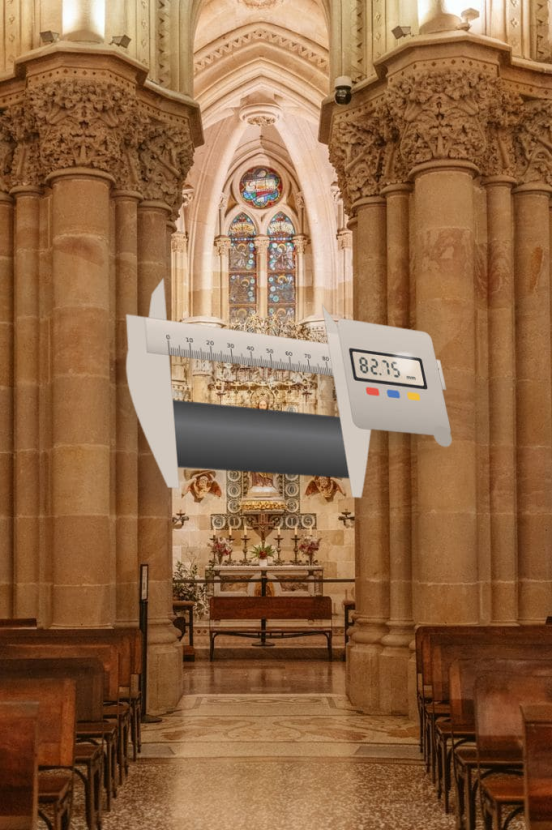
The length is 82.75mm
